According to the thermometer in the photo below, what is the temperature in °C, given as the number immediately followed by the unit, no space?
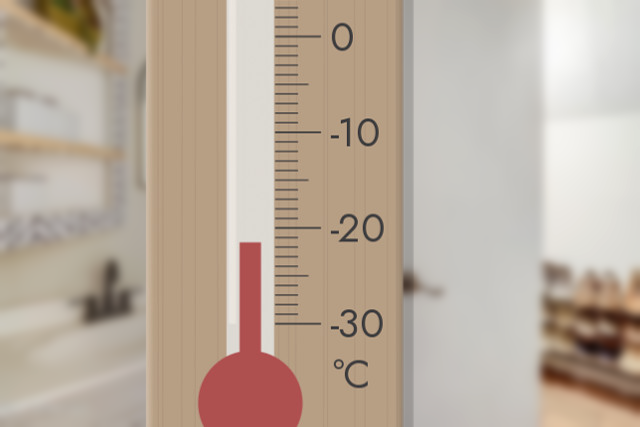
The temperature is -21.5°C
